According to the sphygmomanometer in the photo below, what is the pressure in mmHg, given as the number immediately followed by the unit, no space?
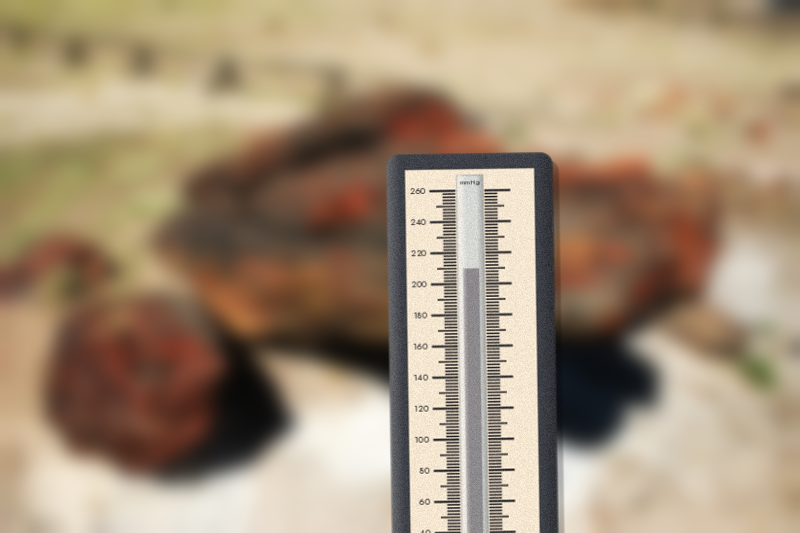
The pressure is 210mmHg
